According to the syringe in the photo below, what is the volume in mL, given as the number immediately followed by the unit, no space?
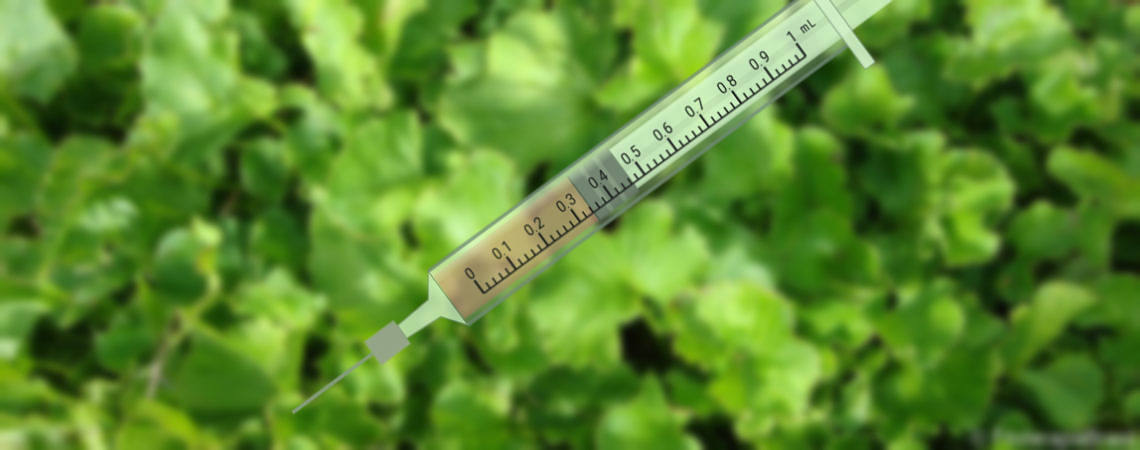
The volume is 0.34mL
